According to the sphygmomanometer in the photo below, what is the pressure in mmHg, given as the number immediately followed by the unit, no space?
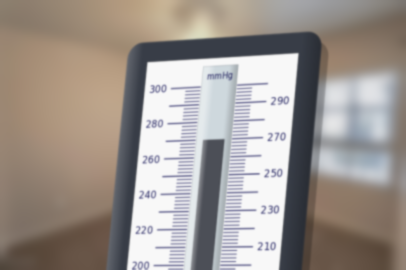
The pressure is 270mmHg
